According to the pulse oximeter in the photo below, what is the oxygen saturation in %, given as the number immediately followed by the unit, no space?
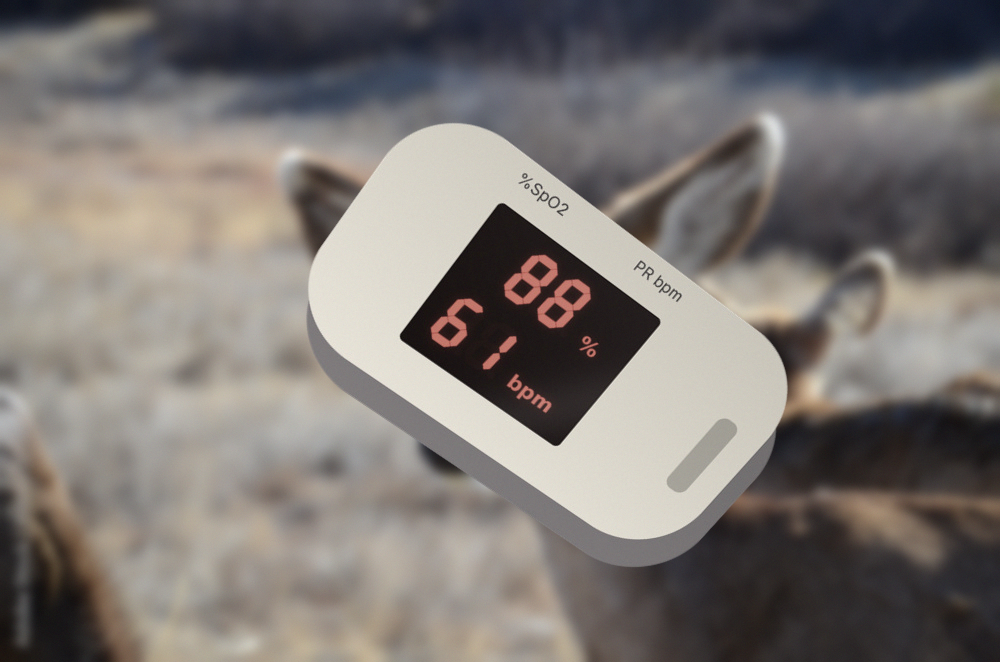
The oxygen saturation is 88%
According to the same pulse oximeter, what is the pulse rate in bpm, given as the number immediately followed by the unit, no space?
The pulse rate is 61bpm
